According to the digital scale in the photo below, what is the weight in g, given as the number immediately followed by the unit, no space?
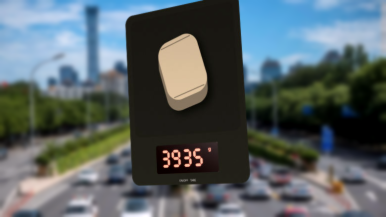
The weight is 3935g
